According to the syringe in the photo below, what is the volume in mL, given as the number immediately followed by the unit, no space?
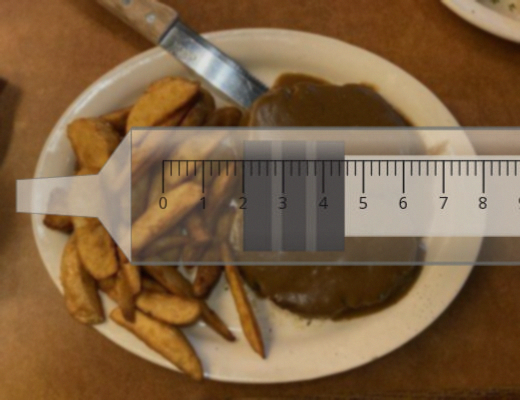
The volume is 2mL
